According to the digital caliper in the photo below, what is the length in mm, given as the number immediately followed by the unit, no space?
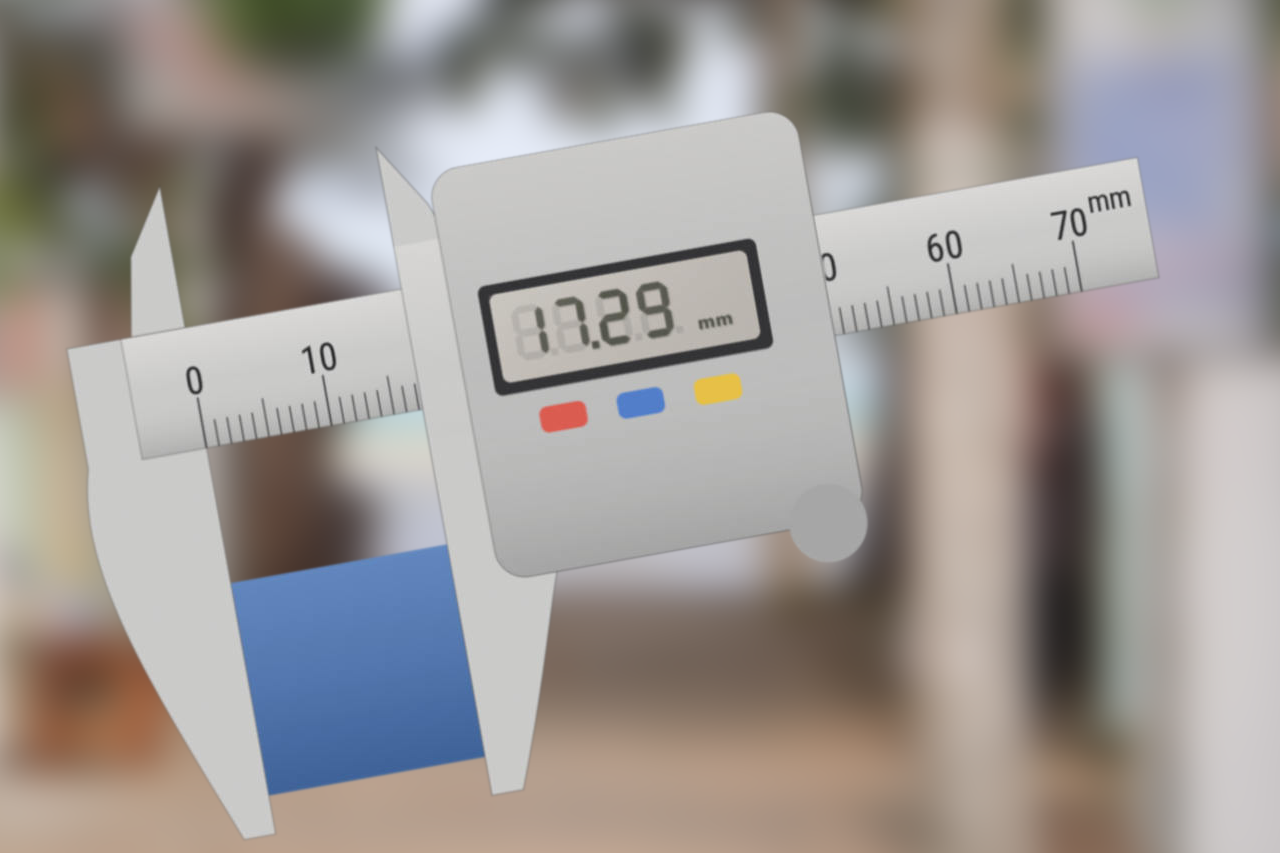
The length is 17.29mm
